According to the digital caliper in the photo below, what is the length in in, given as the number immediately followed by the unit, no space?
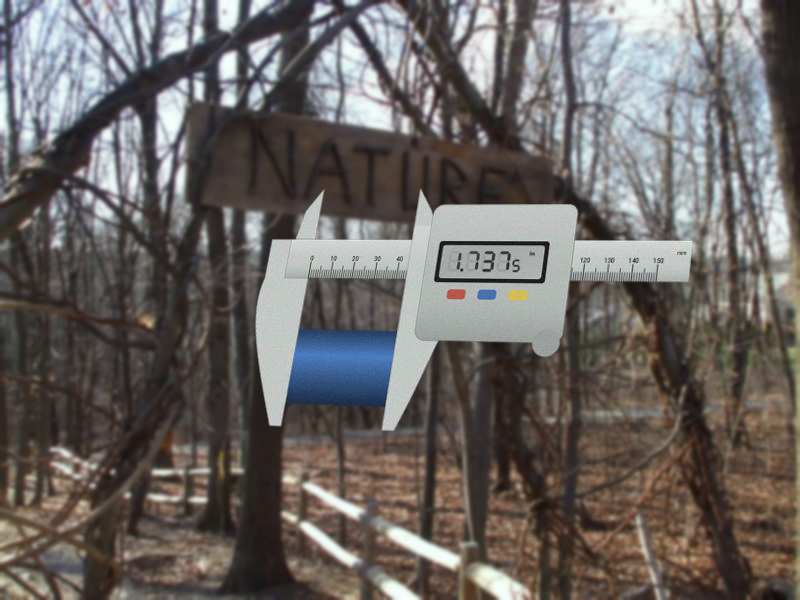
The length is 1.7375in
